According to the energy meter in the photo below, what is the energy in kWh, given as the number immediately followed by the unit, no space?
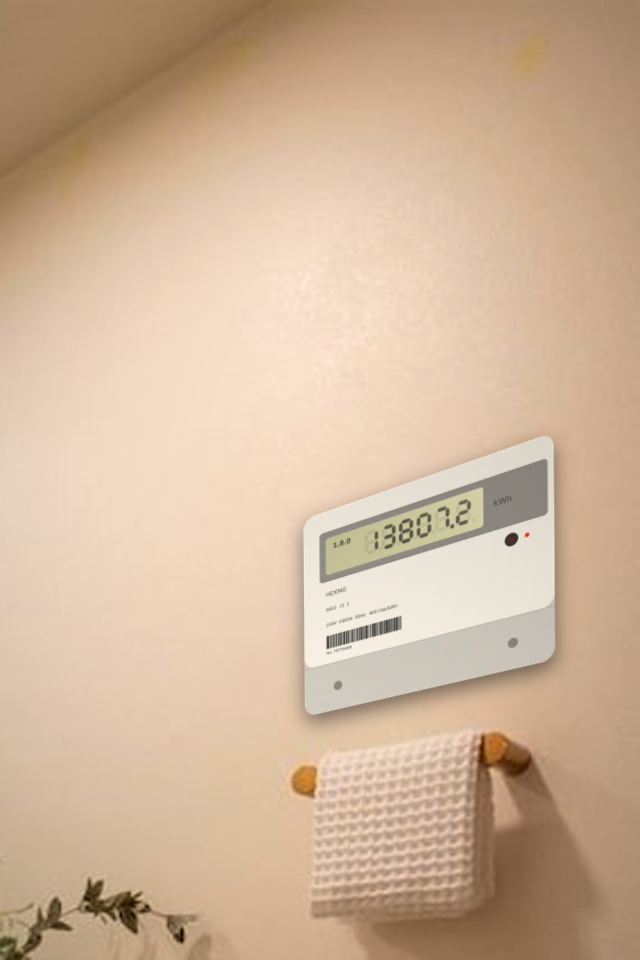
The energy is 13807.2kWh
